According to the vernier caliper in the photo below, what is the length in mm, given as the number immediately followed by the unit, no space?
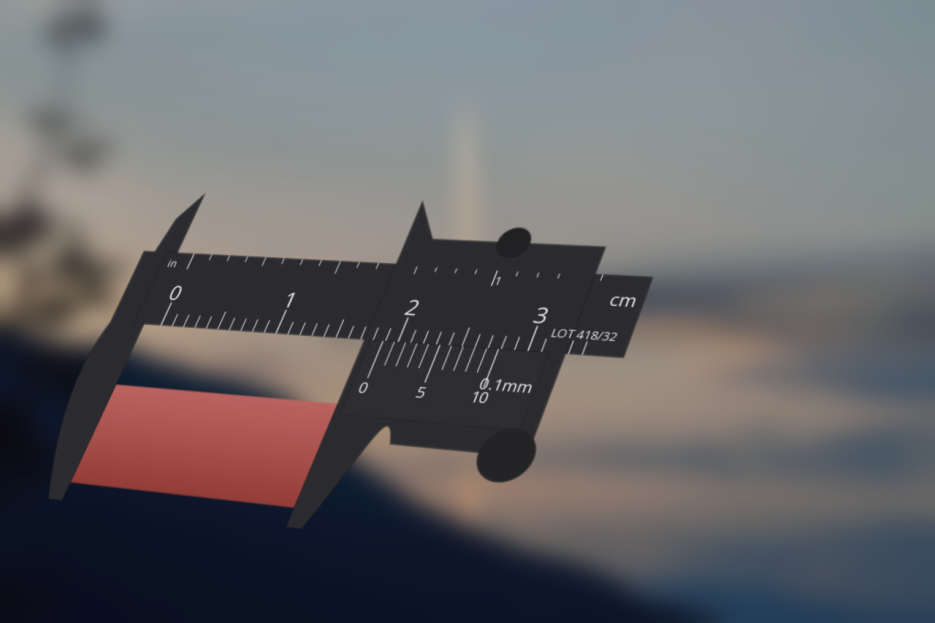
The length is 18.8mm
